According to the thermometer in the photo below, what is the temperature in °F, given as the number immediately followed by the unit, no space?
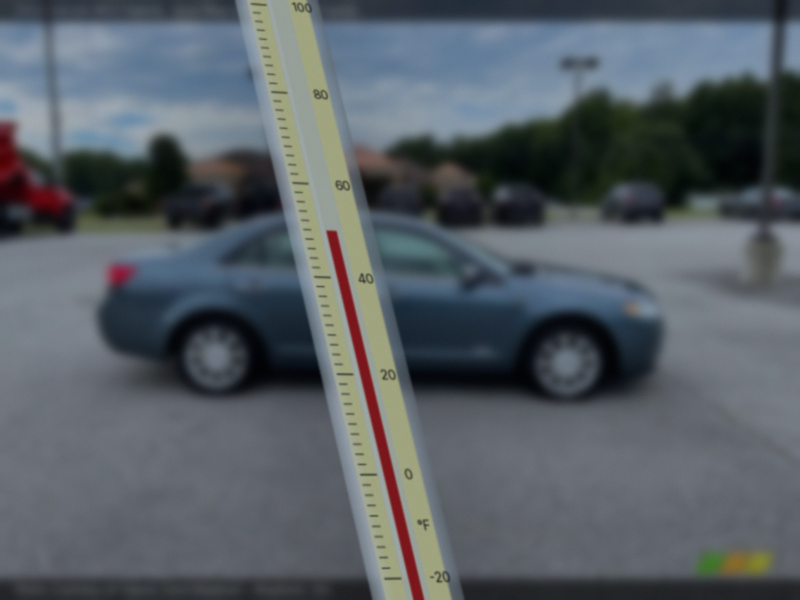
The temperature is 50°F
